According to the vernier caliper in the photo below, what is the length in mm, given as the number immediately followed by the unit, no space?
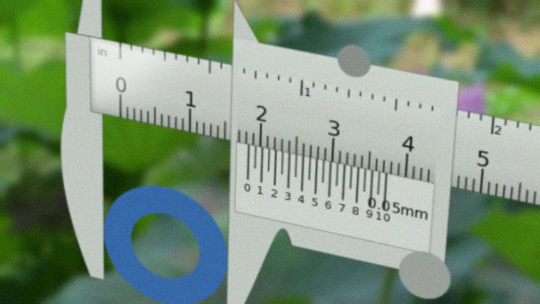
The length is 18.4mm
